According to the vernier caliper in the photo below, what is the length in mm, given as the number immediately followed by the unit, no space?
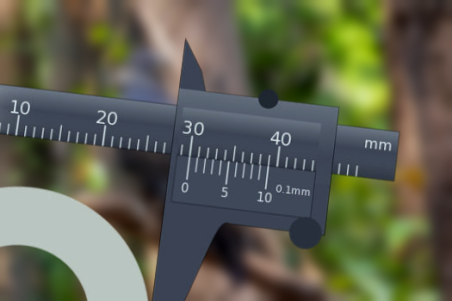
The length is 30.0mm
